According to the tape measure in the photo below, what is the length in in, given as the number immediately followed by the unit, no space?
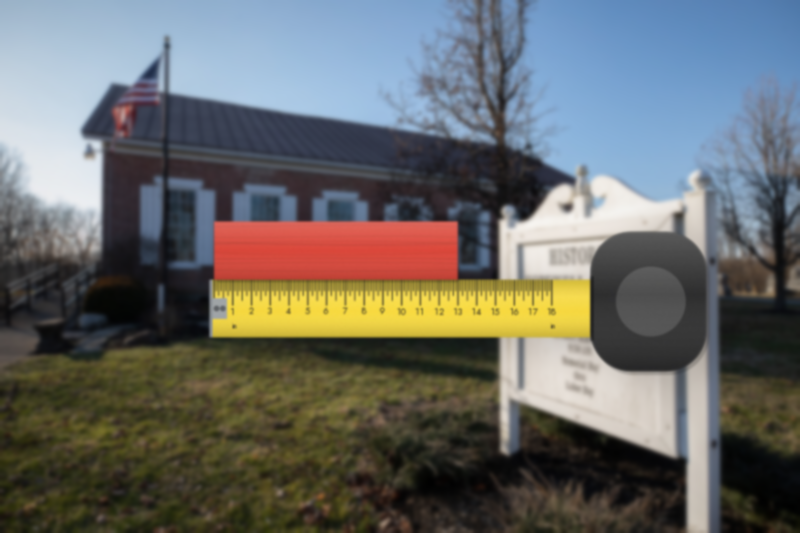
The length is 13in
